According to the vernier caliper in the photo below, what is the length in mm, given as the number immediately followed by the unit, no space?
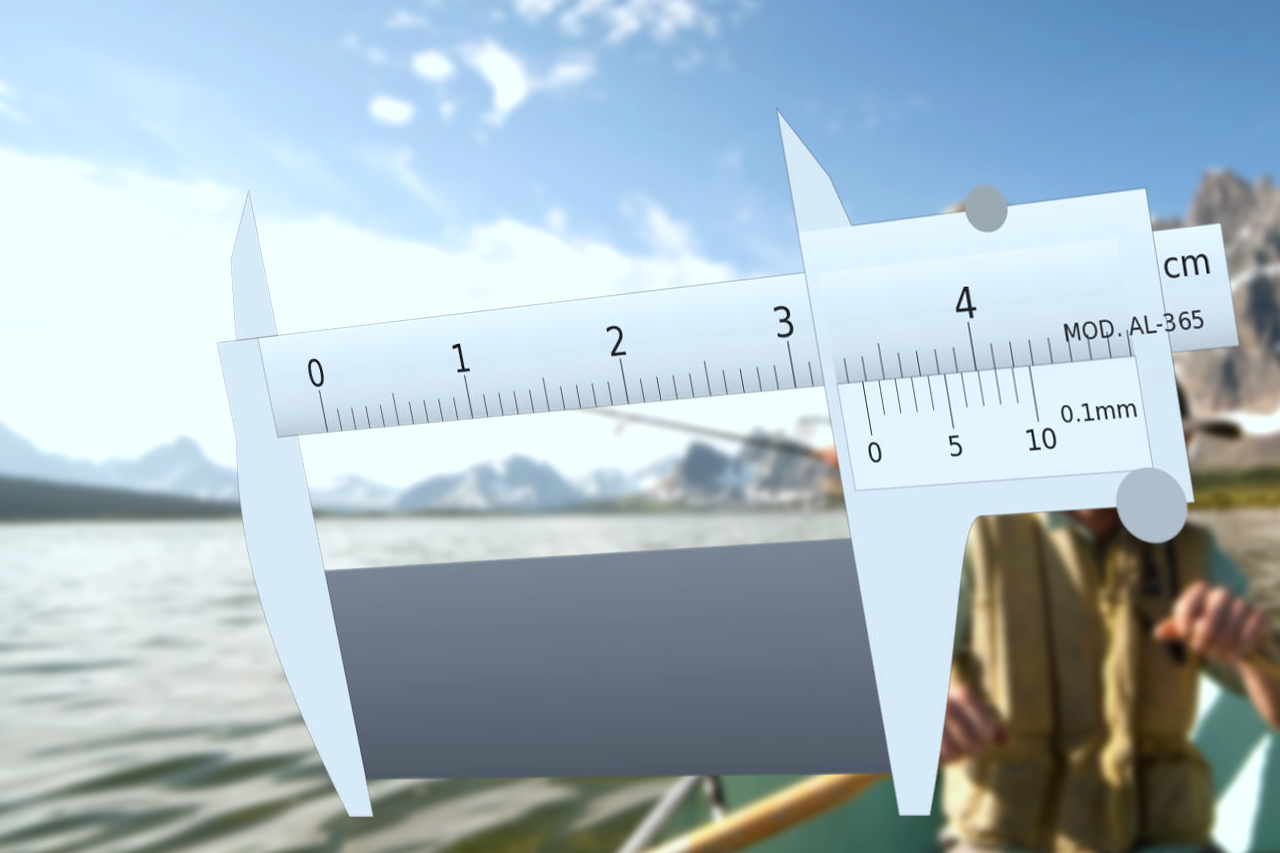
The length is 33.8mm
